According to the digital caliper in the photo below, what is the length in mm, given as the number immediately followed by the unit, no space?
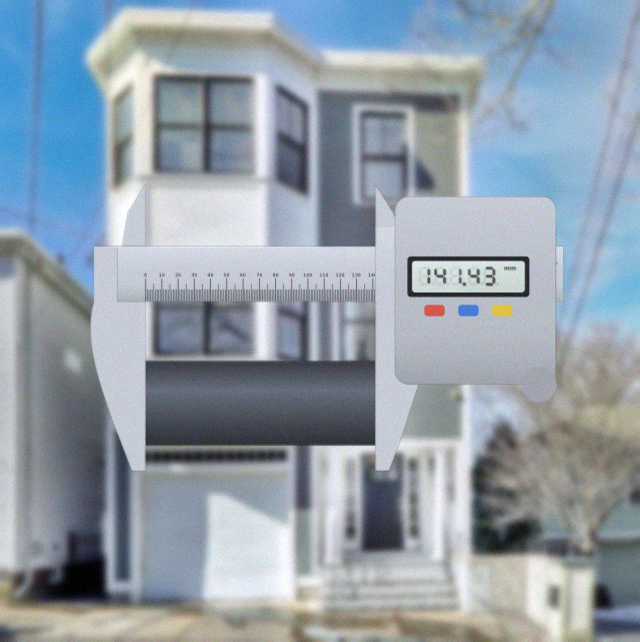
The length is 141.43mm
